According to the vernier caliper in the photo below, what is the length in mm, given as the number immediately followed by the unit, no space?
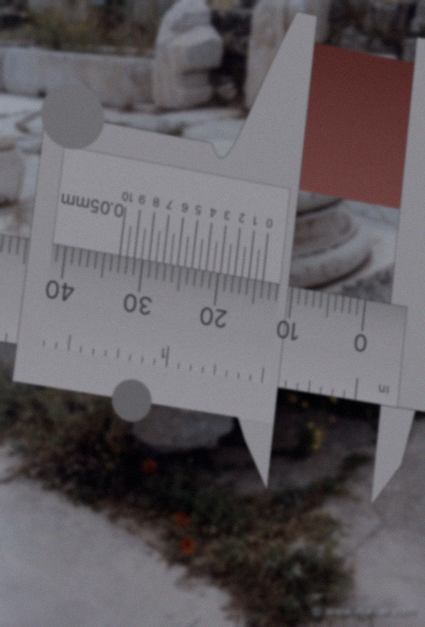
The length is 14.0mm
